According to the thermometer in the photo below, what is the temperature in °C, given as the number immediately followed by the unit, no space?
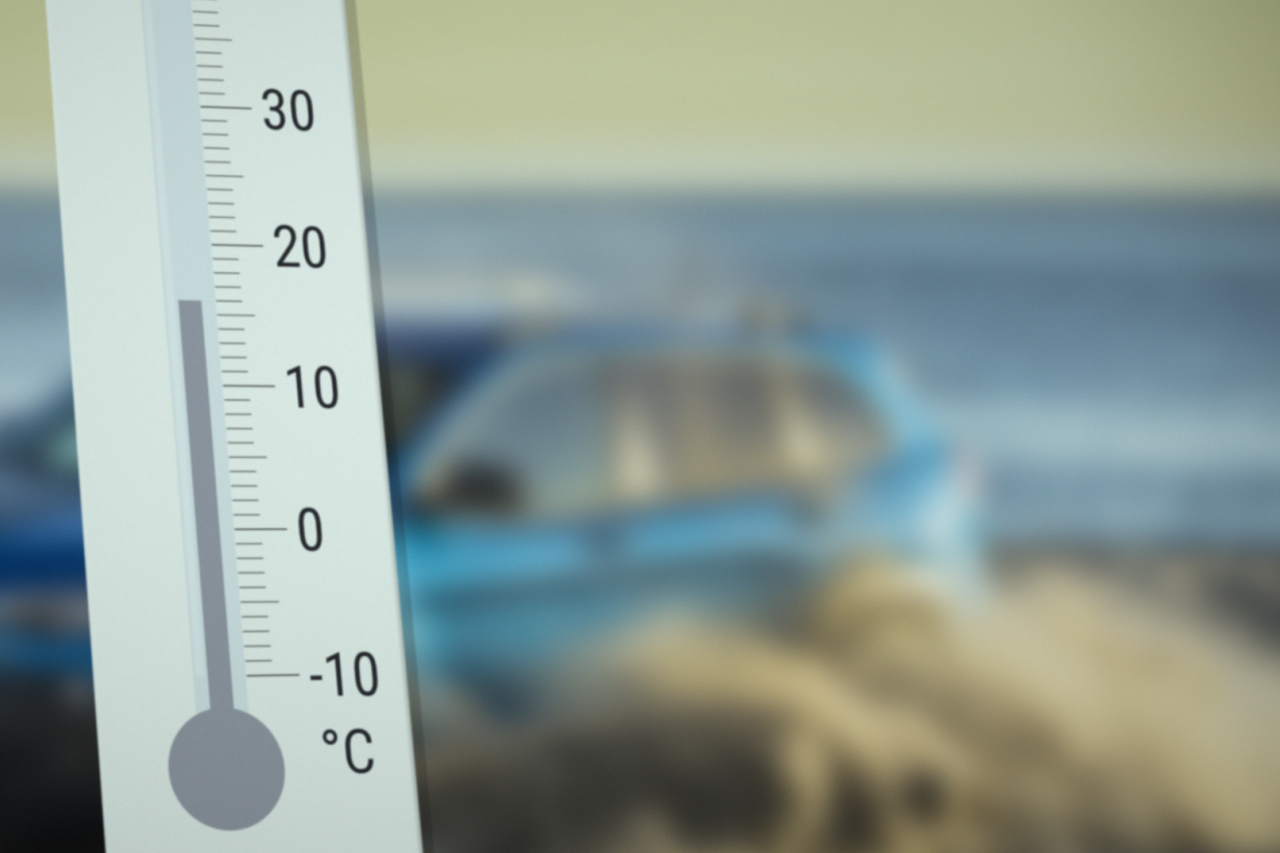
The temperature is 16°C
